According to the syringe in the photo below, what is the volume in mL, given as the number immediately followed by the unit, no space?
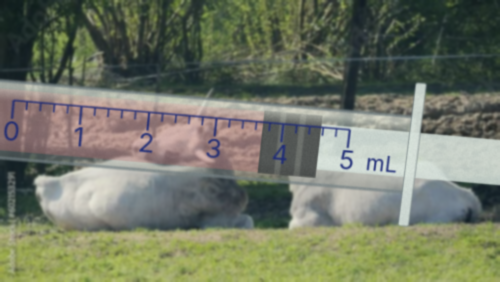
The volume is 3.7mL
